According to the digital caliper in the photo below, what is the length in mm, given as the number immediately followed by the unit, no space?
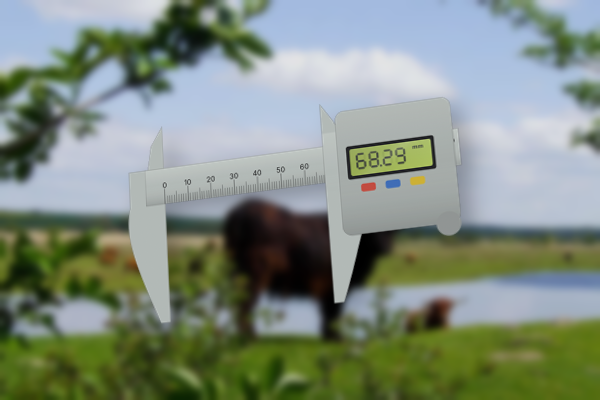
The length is 68.29mm
